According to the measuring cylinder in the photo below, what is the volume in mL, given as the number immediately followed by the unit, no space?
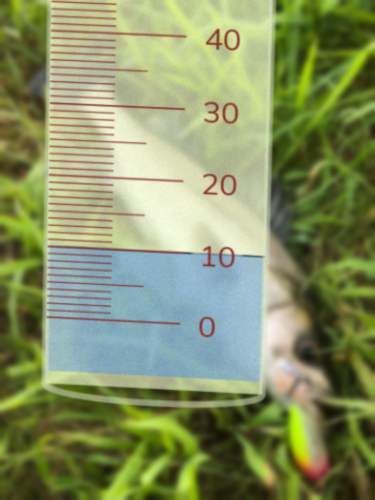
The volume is 10mL
